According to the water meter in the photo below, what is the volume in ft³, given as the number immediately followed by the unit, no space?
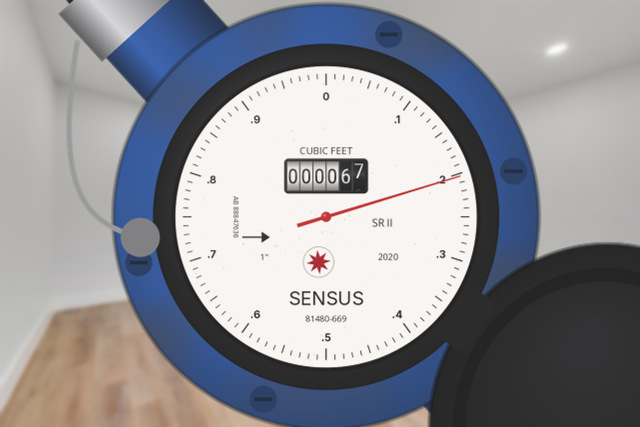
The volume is 67.20ft³
